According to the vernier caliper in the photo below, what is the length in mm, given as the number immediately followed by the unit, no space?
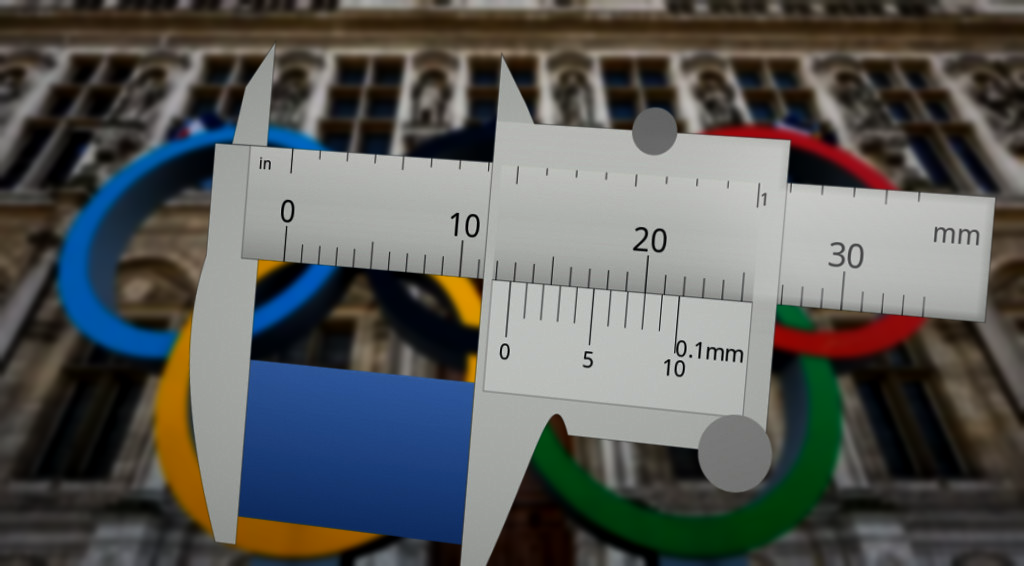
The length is 12.8mm
